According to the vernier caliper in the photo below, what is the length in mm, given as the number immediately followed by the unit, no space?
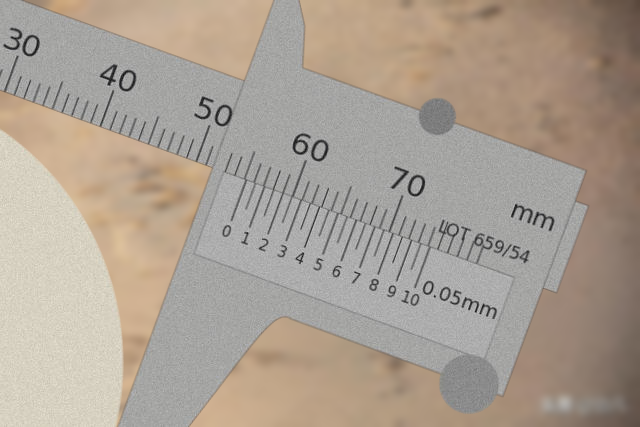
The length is 55.2mm
